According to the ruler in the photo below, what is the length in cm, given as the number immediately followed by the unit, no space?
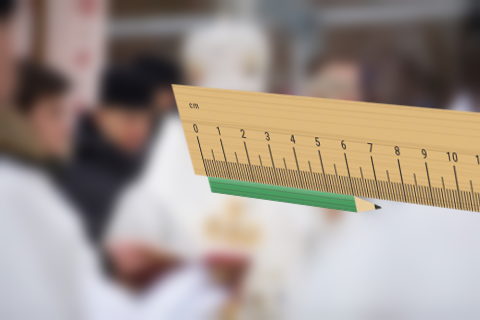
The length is 7cm
